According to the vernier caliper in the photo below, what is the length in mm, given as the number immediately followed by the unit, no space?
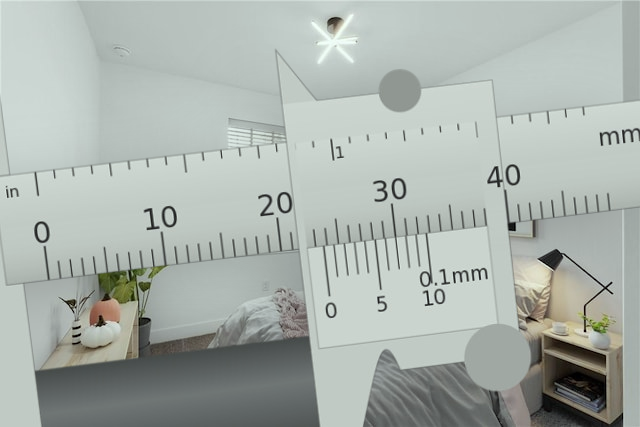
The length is 23.7mm
